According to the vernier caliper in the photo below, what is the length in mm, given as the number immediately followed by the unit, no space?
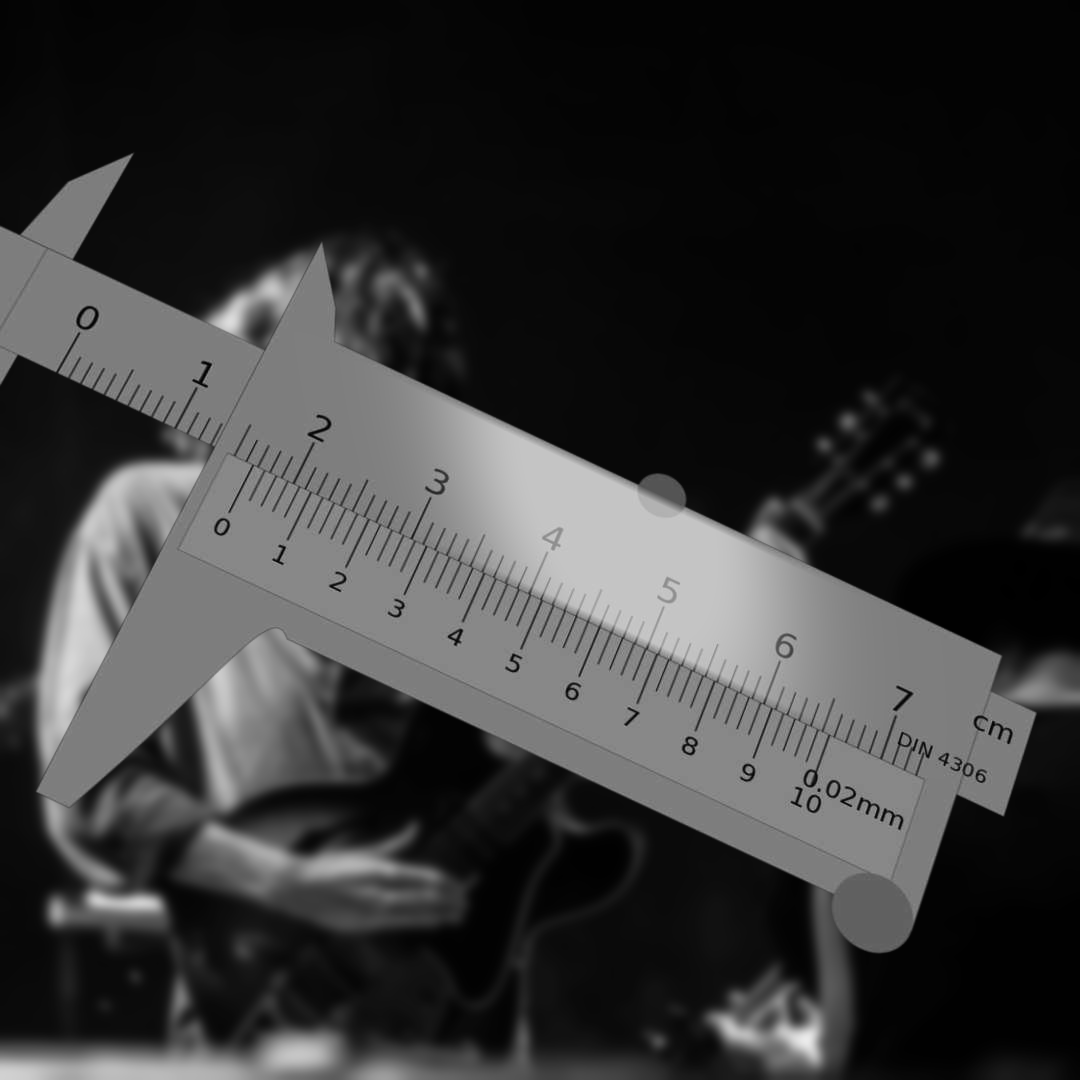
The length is 16.6mm
